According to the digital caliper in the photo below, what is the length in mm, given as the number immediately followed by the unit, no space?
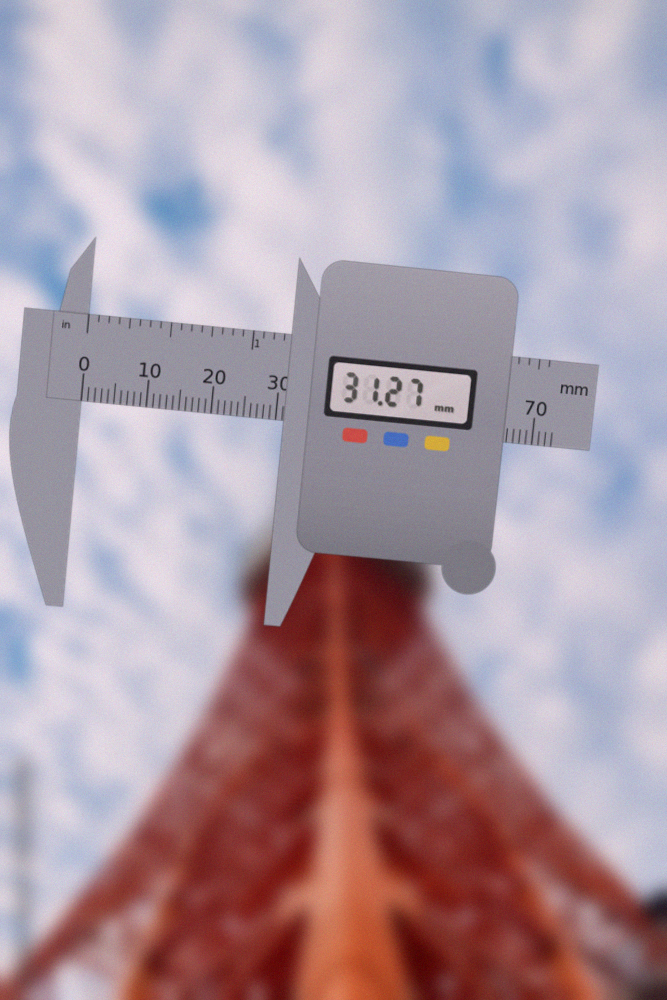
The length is 31.27mm
